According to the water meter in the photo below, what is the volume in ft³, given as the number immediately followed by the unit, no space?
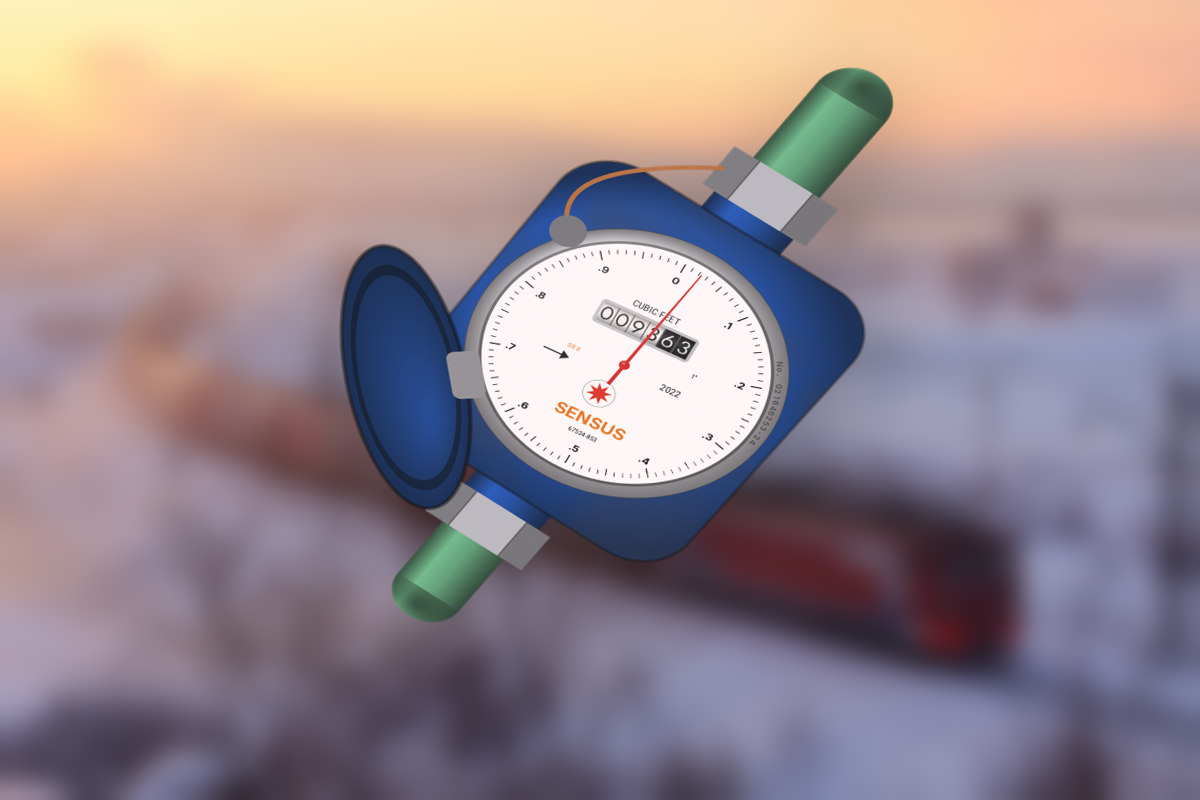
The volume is 9363.02ft³
